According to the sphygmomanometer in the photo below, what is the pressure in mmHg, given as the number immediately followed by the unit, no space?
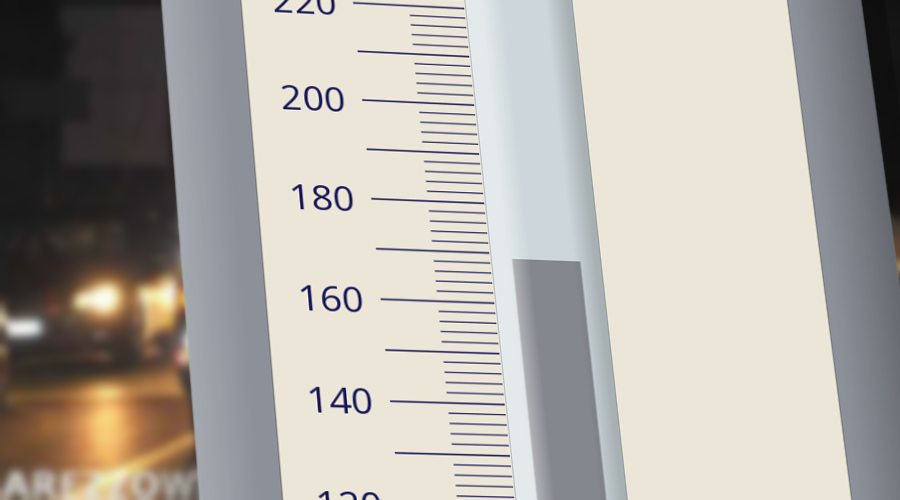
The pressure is 169mmHg
